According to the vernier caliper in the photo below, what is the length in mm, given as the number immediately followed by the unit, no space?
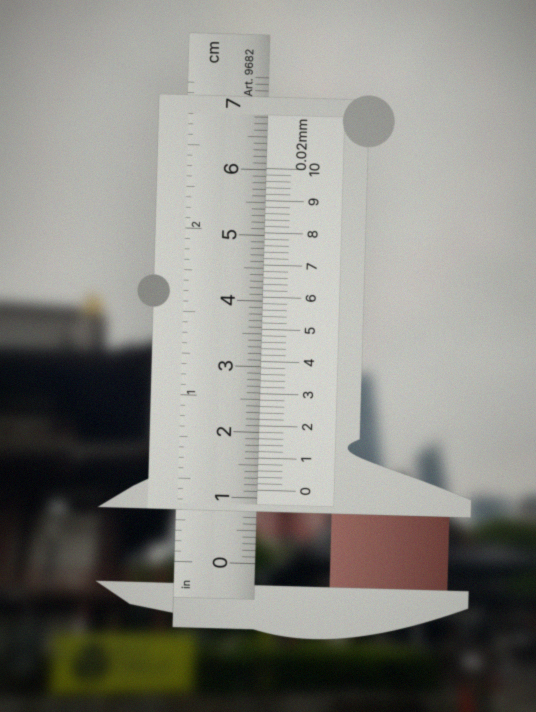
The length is 11.2mm
